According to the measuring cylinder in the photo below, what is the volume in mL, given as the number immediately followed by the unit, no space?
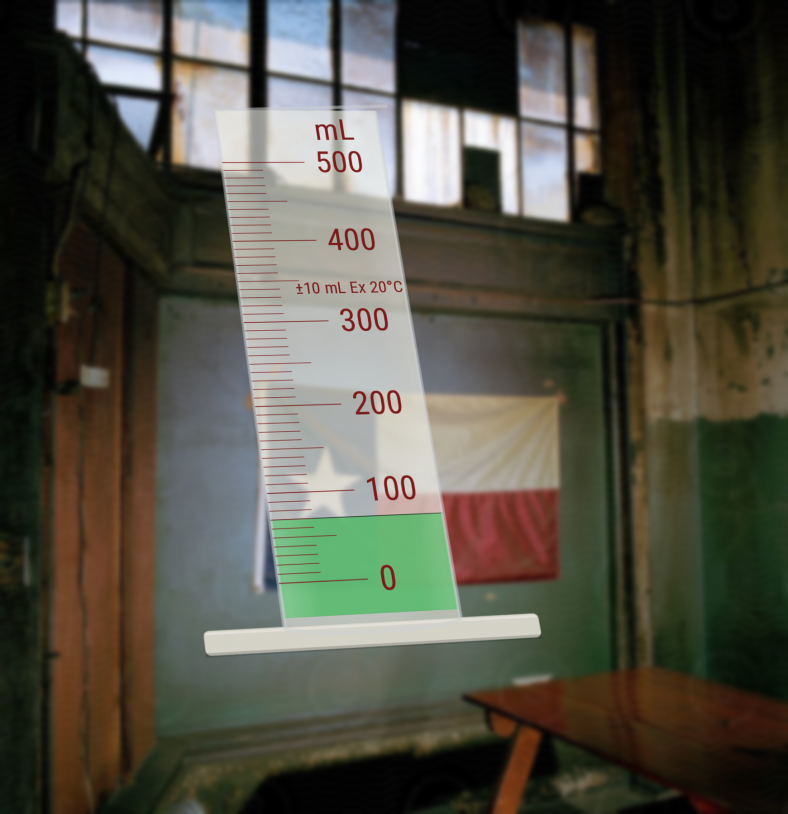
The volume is 70mL
